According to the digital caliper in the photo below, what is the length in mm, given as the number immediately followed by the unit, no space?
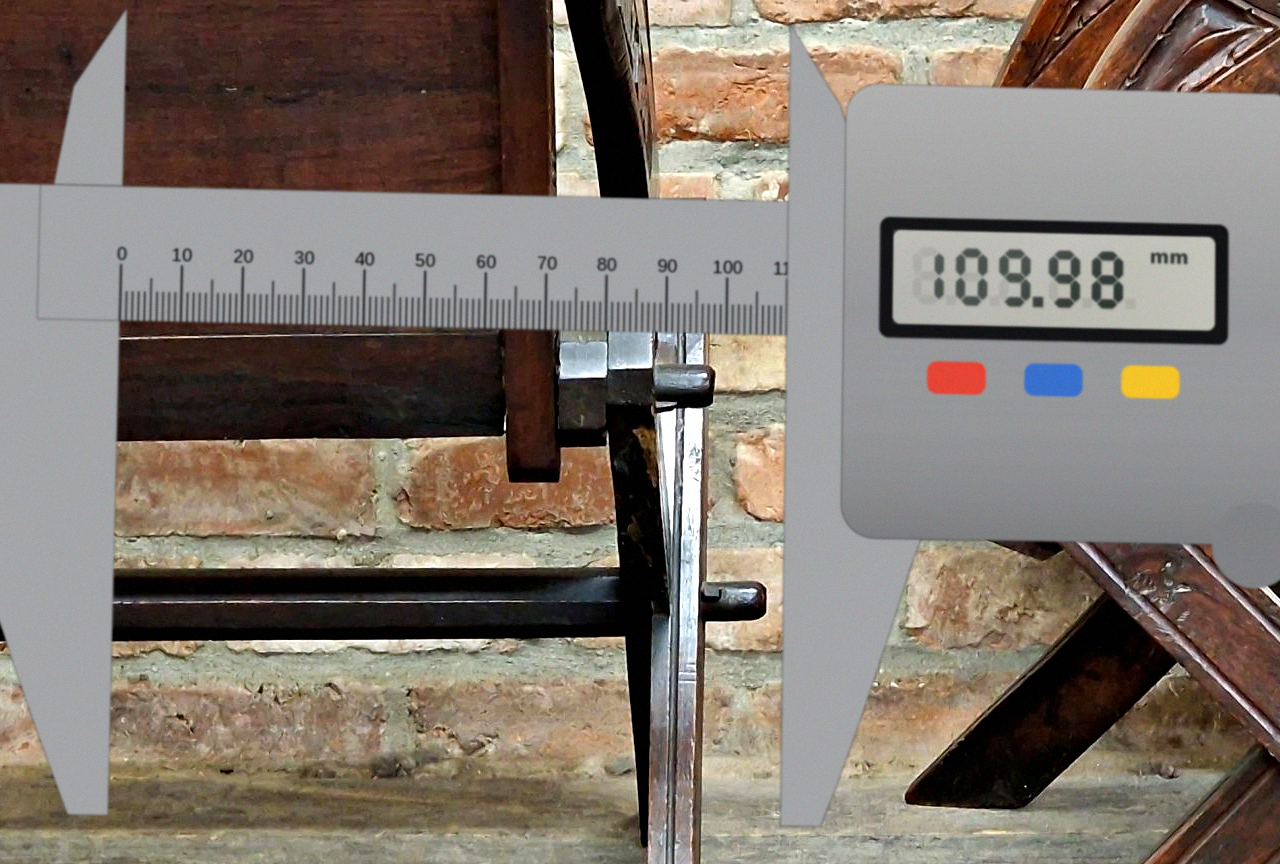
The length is 109.98mm
